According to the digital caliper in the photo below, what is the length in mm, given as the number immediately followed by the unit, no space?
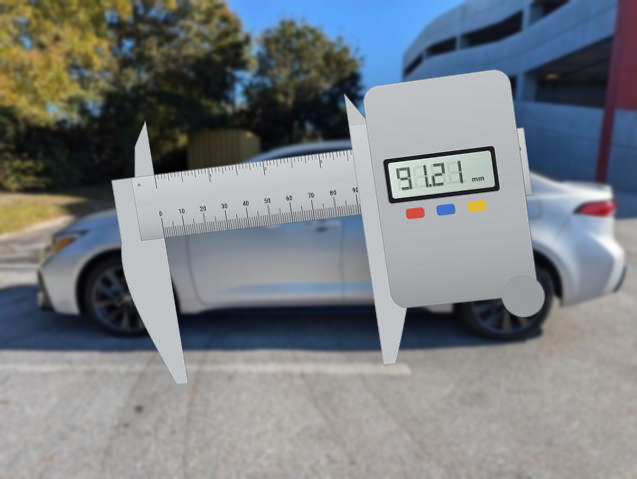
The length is 91.21mm
